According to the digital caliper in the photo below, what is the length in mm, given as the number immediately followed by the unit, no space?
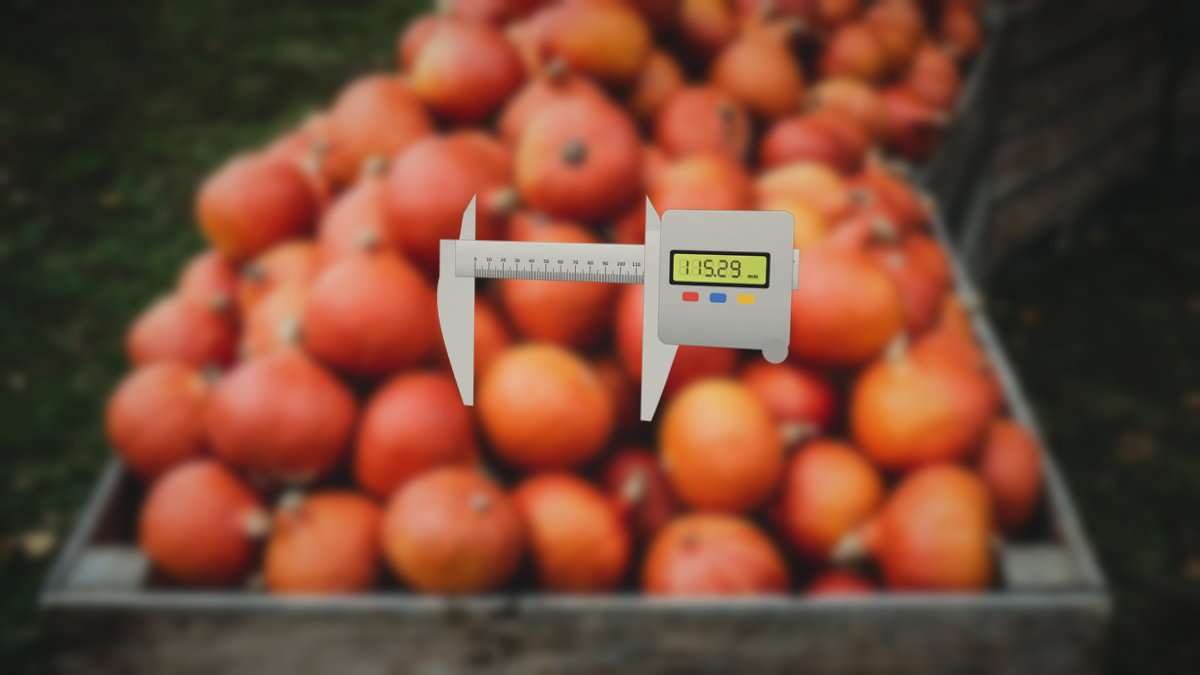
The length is 115.29mm
